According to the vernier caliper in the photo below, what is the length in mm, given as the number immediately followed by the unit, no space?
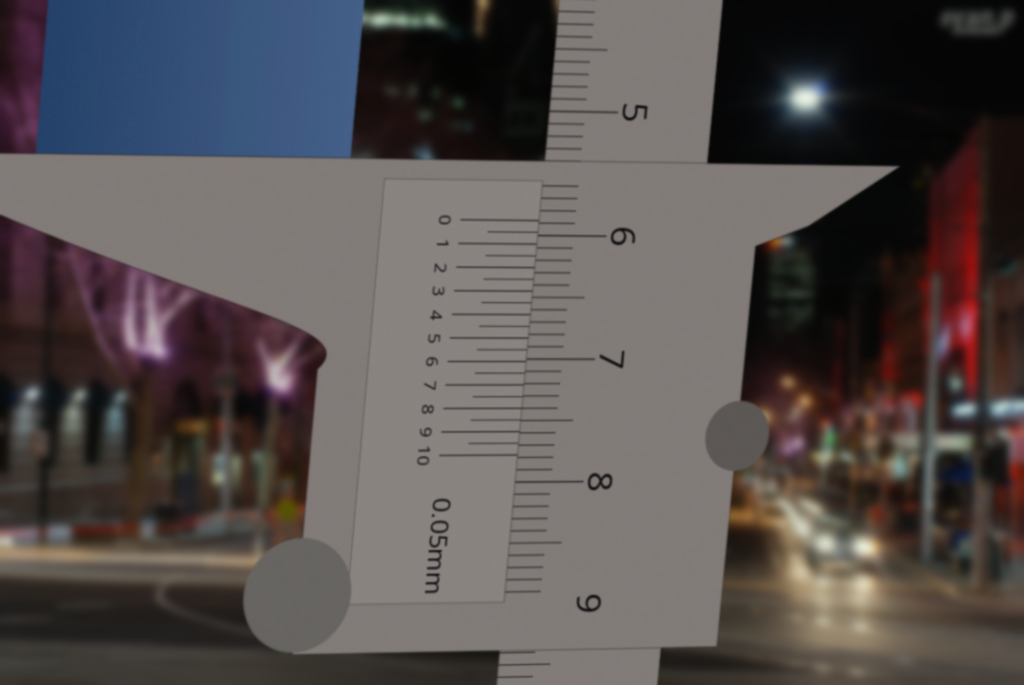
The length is 58.8mm
